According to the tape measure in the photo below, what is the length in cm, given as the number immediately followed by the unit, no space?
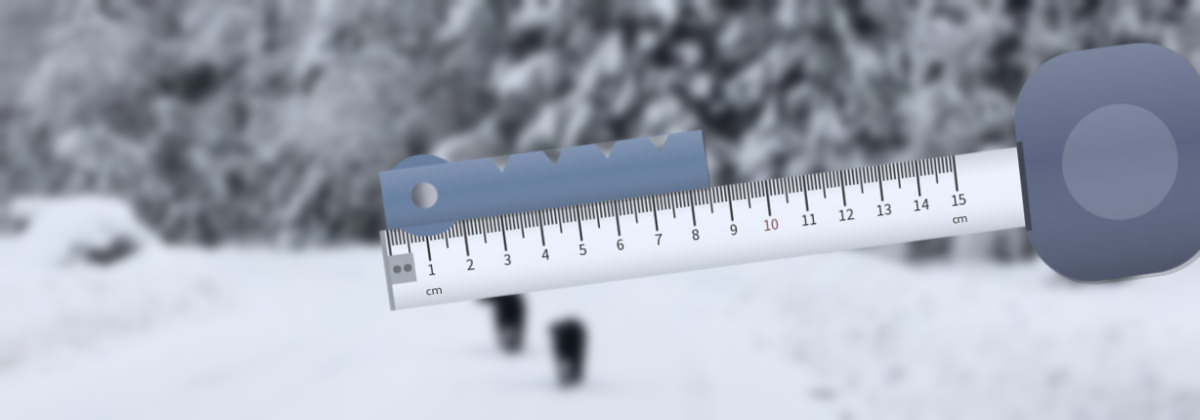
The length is 8.5cm
